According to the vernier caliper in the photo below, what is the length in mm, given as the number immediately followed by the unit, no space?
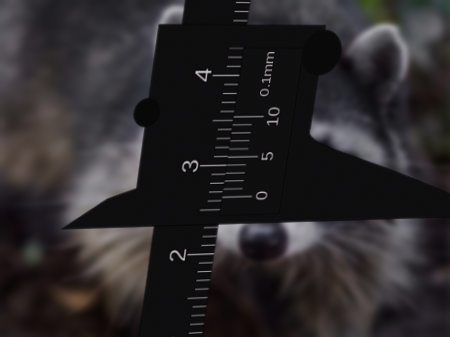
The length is 26.4mm
